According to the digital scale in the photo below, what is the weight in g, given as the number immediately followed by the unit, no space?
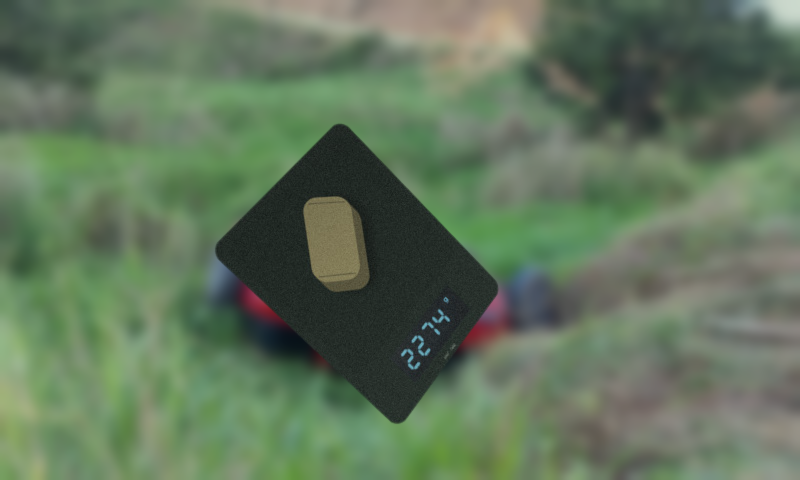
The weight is 2274g
